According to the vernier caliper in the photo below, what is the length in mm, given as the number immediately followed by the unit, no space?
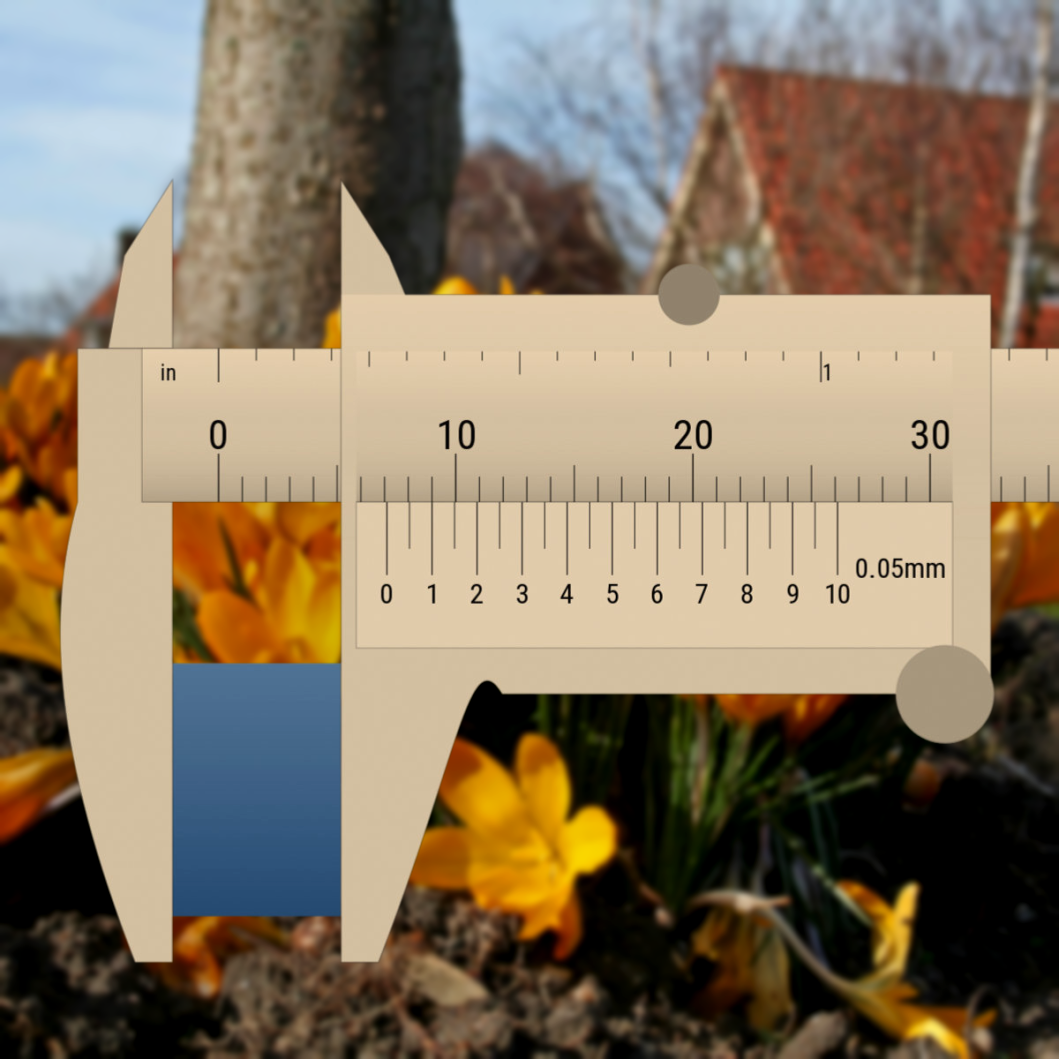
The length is 7.10mm
